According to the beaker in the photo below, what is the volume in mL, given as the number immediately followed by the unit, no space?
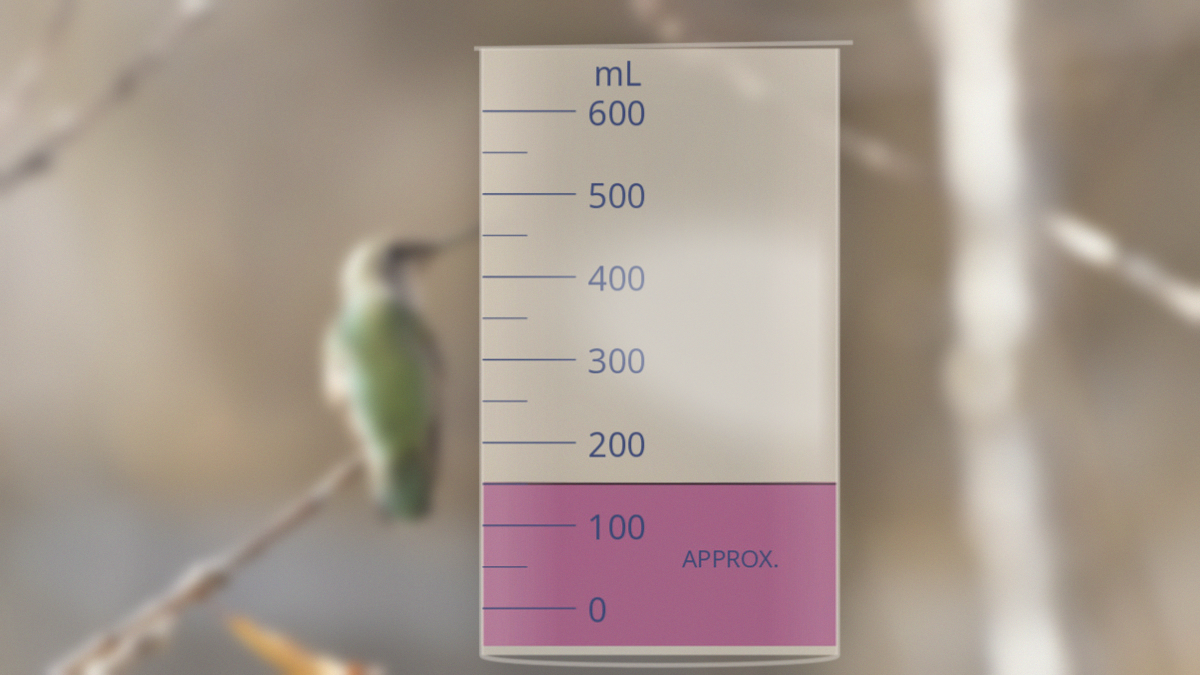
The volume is 150mL
